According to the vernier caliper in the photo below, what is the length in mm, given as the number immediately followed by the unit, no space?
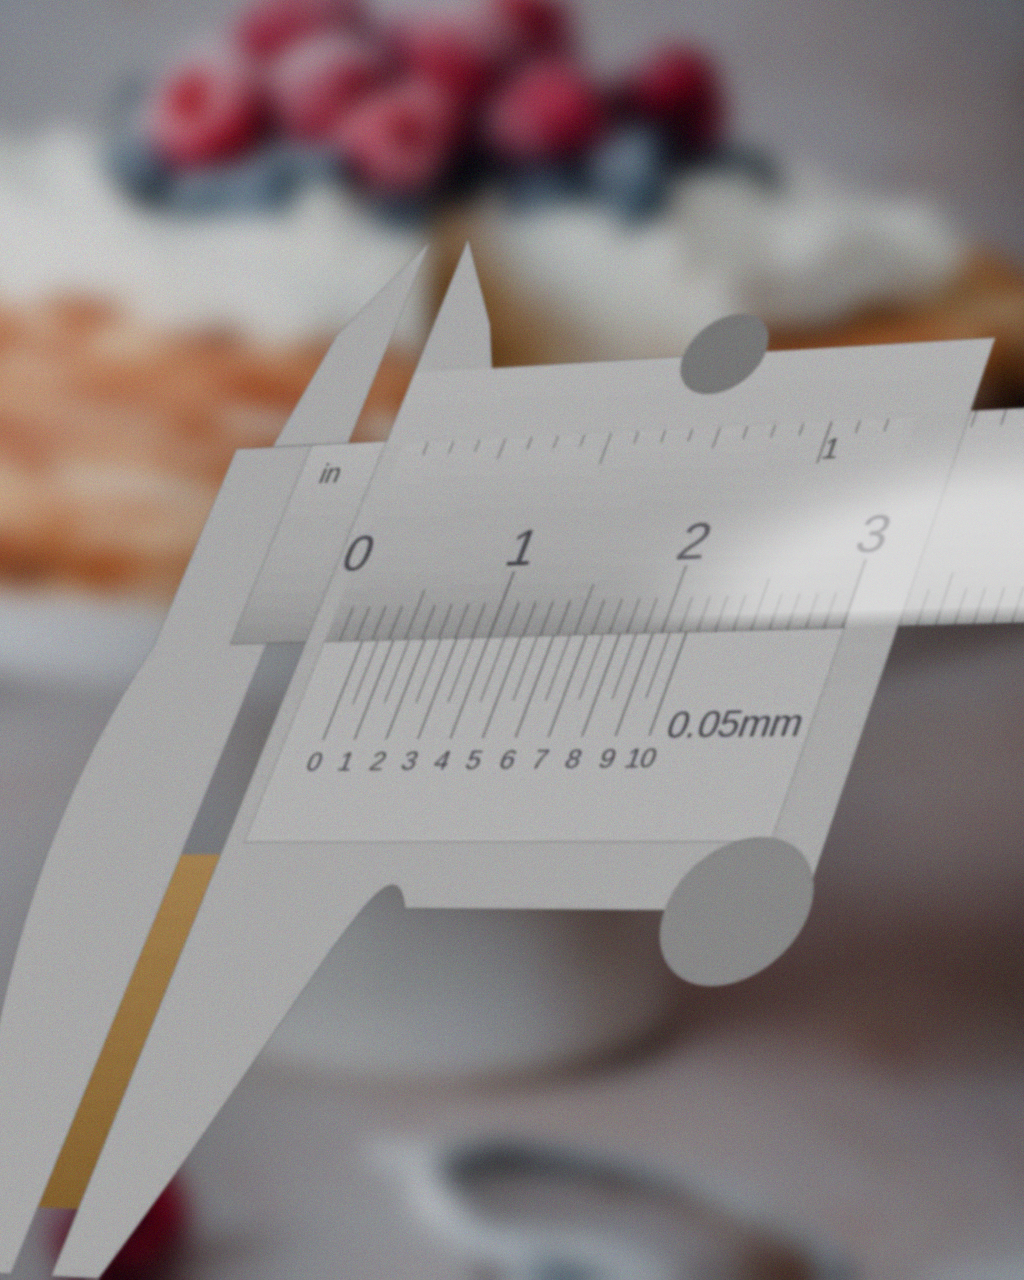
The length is 2.4mm
